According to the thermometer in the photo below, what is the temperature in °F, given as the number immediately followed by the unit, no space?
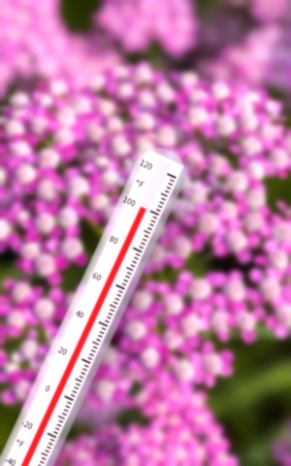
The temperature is 100°F
